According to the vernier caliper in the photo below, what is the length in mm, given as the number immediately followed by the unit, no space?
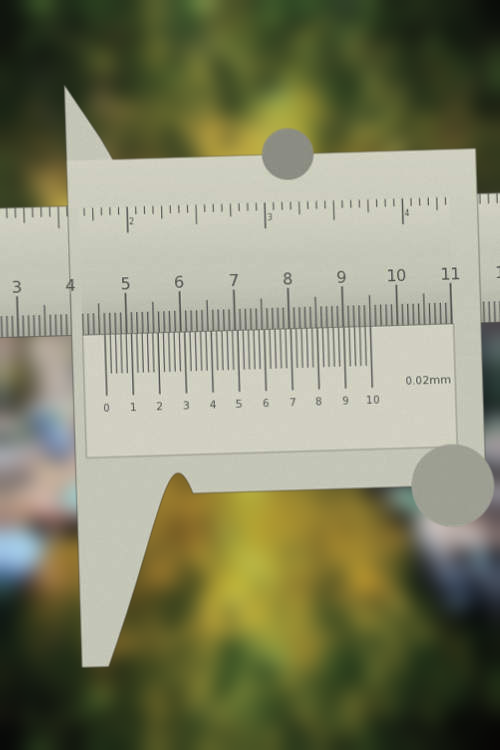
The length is 46.0mm
